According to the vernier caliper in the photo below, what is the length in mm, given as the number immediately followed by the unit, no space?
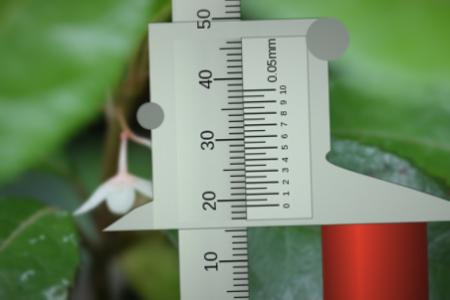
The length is 19.0mm
